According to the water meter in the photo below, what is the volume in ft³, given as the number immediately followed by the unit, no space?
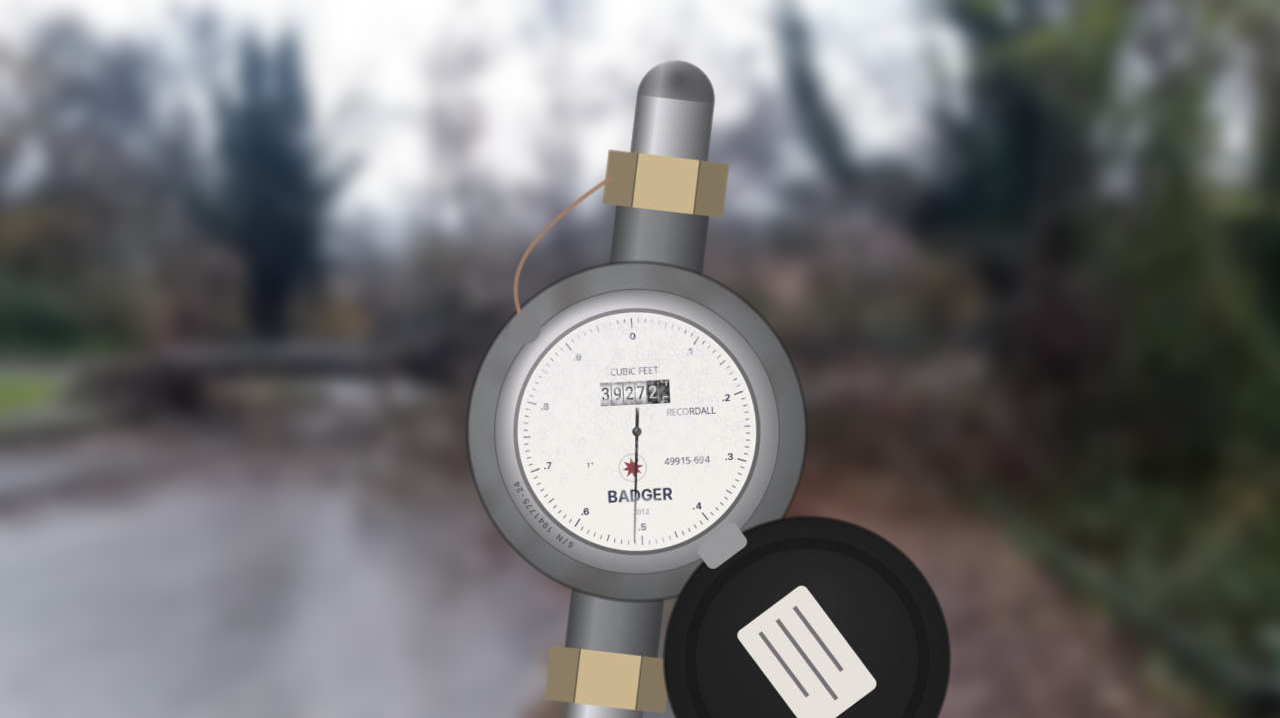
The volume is 392724.51ft³
